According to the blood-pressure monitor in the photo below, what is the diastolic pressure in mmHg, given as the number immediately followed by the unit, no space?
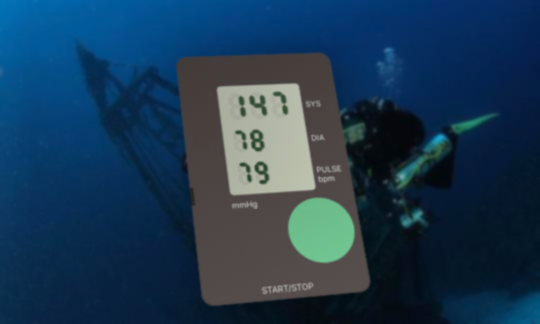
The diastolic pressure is 78mmHg
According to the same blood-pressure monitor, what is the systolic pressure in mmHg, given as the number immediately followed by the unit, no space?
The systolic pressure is 147mmHg
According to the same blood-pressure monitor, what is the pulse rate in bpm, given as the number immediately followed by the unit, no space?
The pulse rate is 79bpm
